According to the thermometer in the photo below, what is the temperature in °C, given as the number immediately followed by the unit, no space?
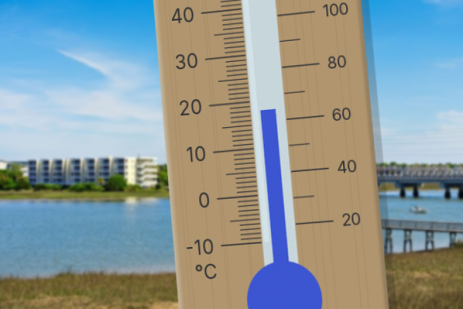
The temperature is 18°C
